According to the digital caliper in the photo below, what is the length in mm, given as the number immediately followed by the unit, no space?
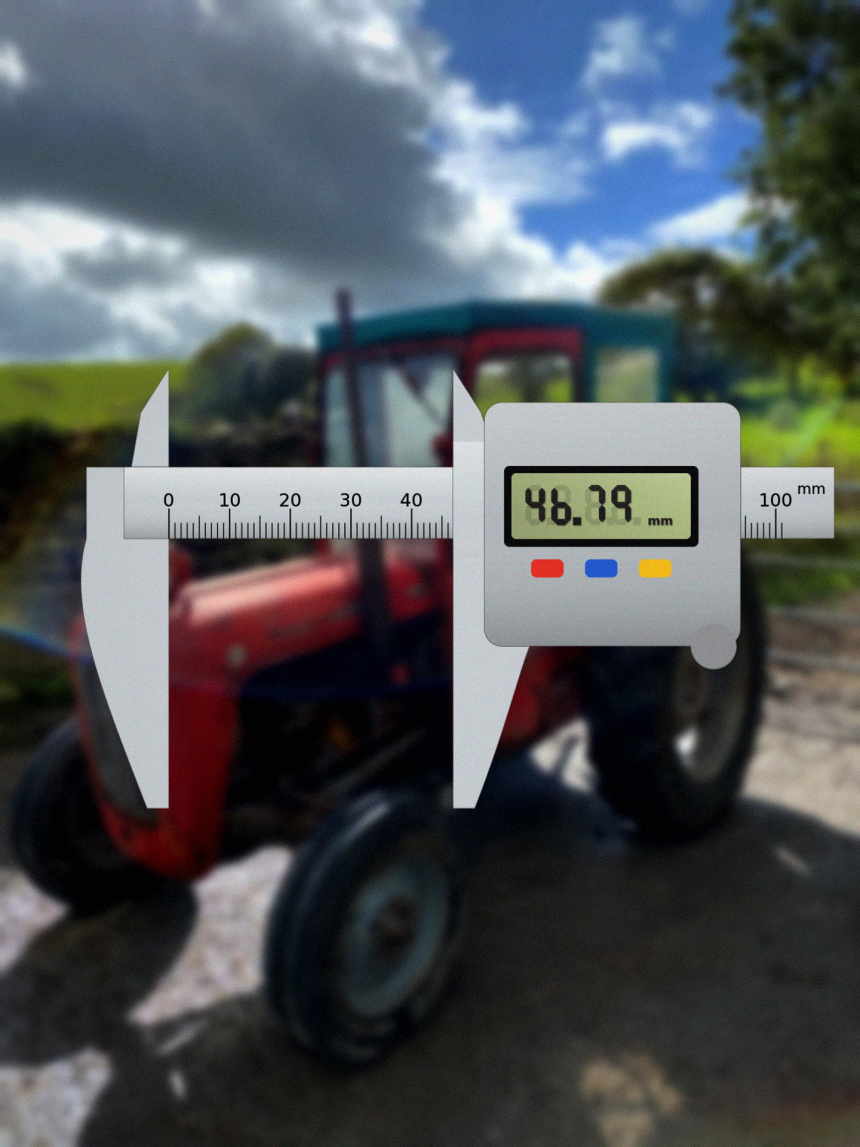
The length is 46.79mm
